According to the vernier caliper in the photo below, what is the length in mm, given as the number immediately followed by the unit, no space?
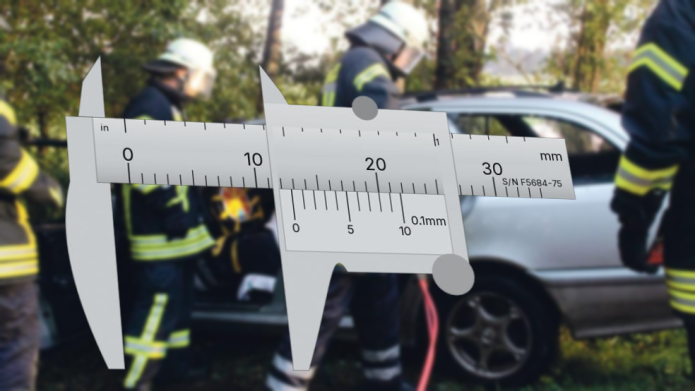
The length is 12.8mm
